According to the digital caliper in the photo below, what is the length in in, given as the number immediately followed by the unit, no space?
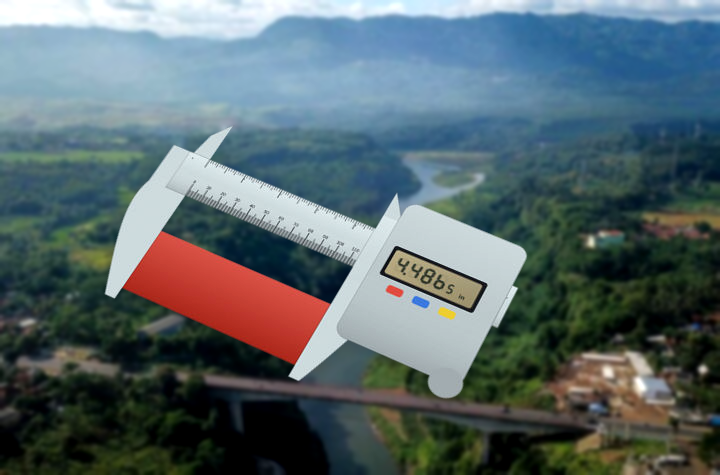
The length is 4.4865in
